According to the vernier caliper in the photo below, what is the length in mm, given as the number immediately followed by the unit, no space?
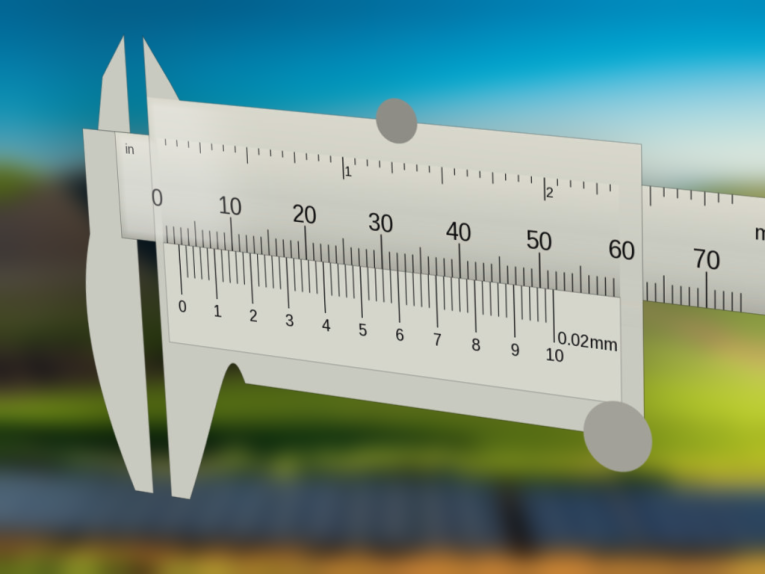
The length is 2.6mm
